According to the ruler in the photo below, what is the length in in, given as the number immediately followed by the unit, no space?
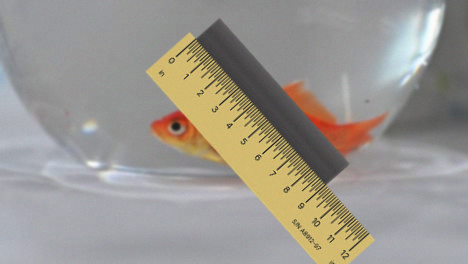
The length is 9in
